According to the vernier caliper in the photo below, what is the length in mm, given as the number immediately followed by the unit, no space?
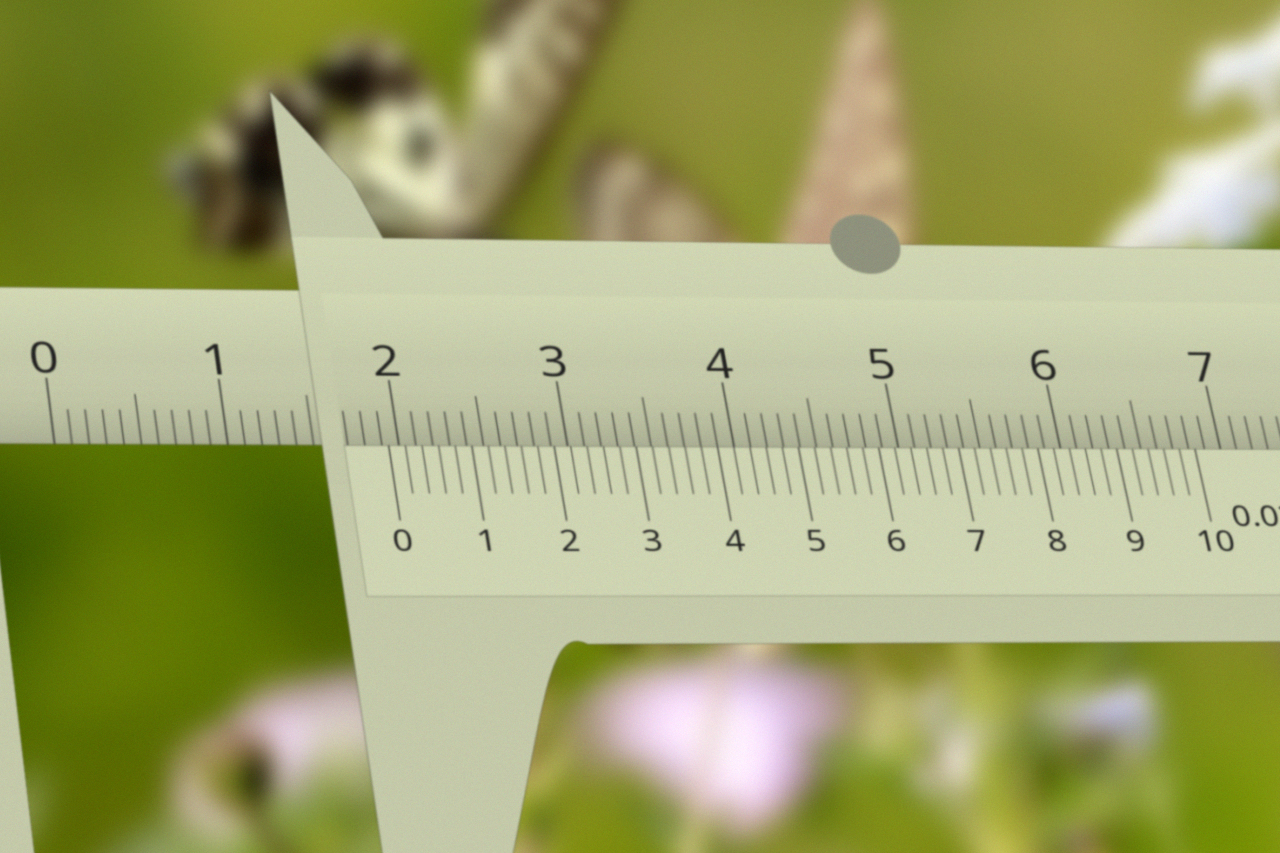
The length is 19.4mm
